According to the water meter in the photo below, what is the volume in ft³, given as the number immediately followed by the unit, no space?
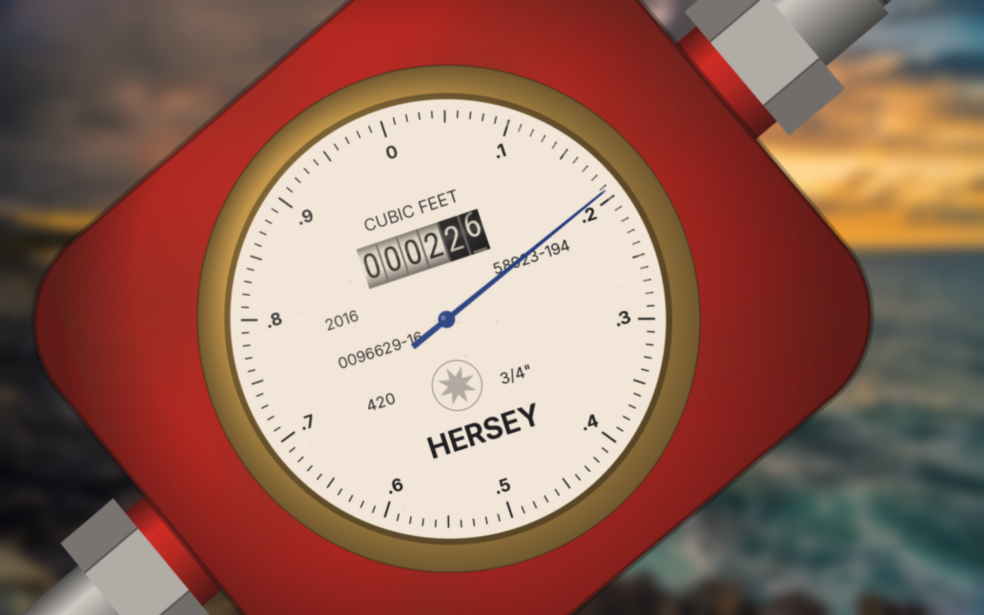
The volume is 226.19ft³
